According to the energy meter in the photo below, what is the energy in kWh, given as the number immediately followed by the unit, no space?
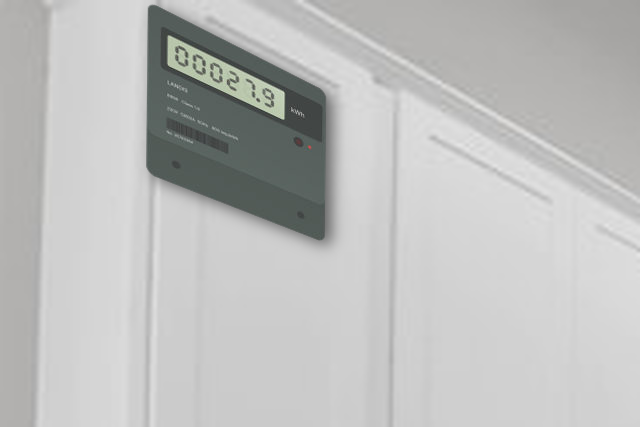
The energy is 27.9kWh
